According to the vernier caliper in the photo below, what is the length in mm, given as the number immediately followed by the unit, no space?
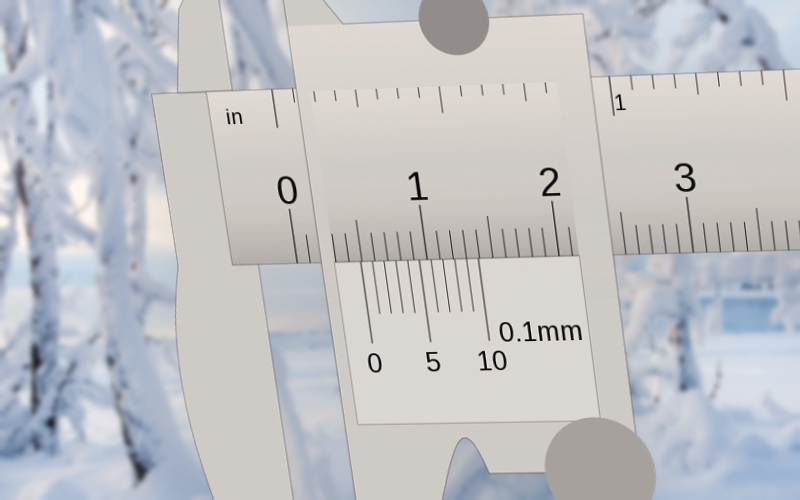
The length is 4.9mm
